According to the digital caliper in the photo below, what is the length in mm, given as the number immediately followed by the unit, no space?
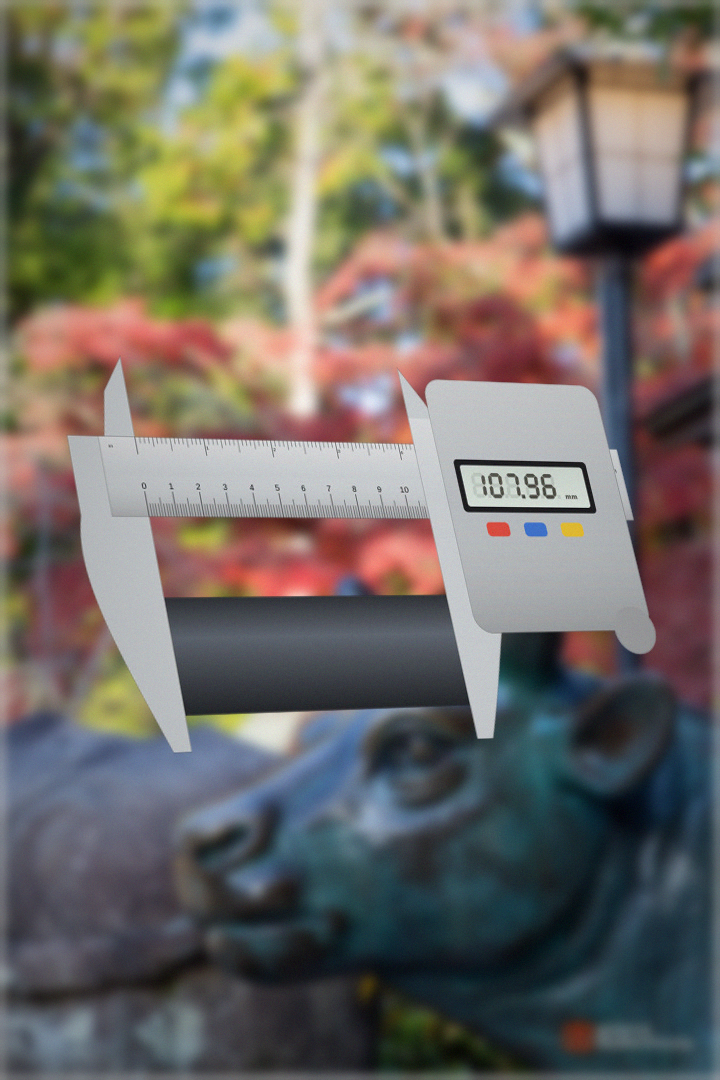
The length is 107.96mm
